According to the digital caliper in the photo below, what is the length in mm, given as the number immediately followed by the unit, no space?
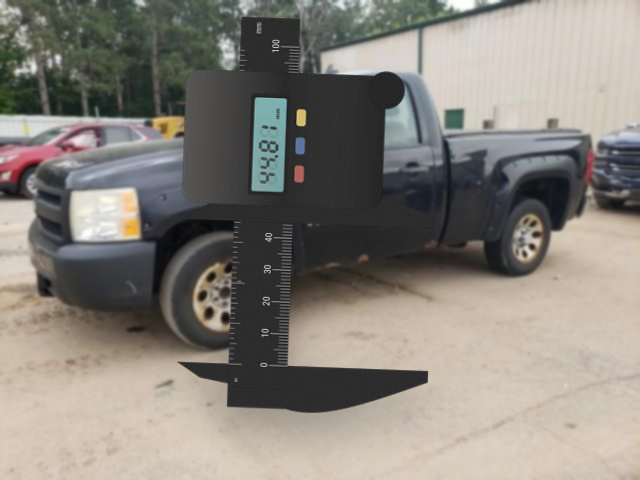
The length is 44.81mm
